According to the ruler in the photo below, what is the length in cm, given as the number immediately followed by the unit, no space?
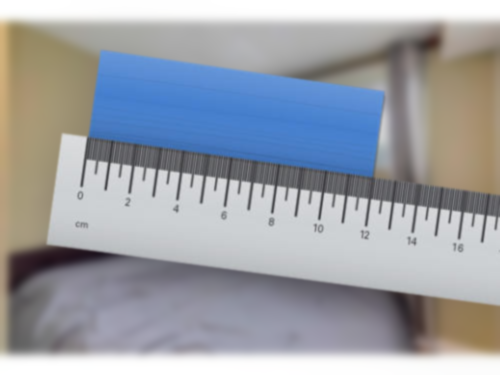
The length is 12cm
